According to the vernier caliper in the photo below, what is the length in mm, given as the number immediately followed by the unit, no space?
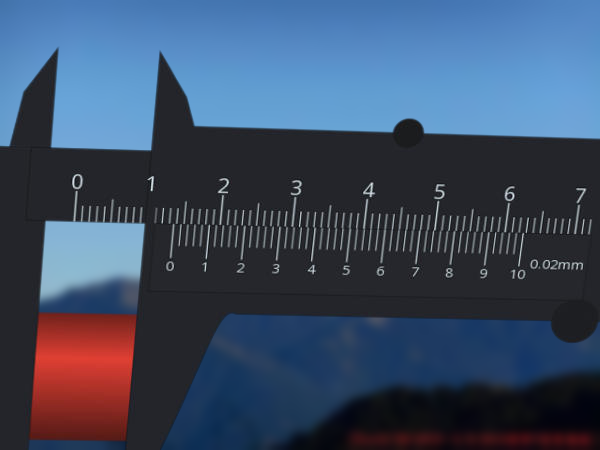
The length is 13.6mm
